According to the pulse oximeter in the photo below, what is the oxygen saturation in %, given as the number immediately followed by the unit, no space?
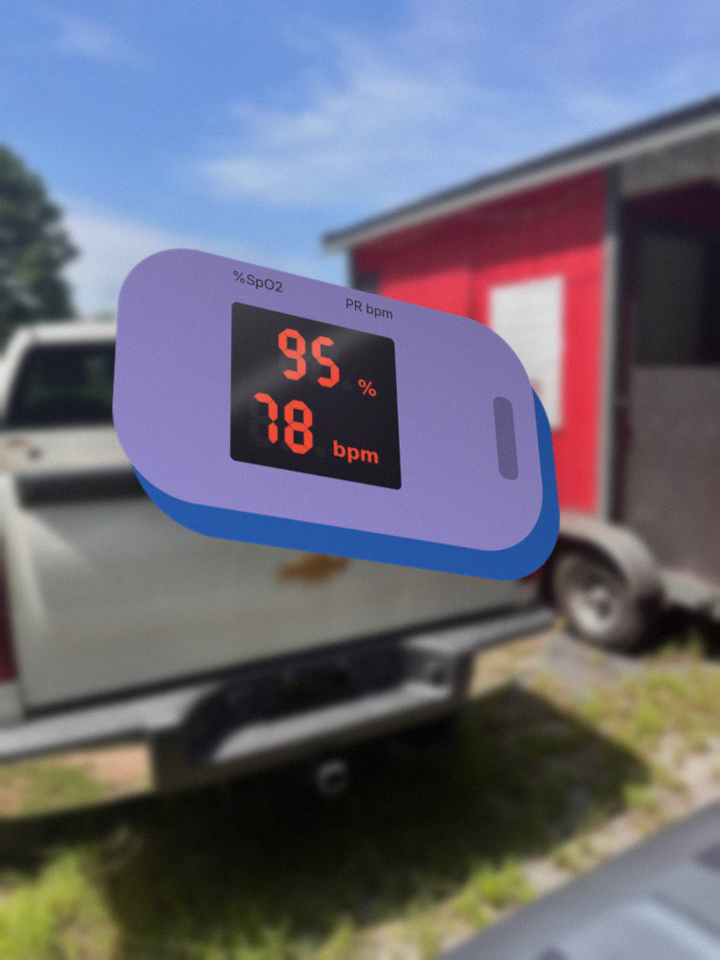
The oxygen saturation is 95%
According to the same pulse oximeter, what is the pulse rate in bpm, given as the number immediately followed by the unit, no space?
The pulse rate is 78bpm
